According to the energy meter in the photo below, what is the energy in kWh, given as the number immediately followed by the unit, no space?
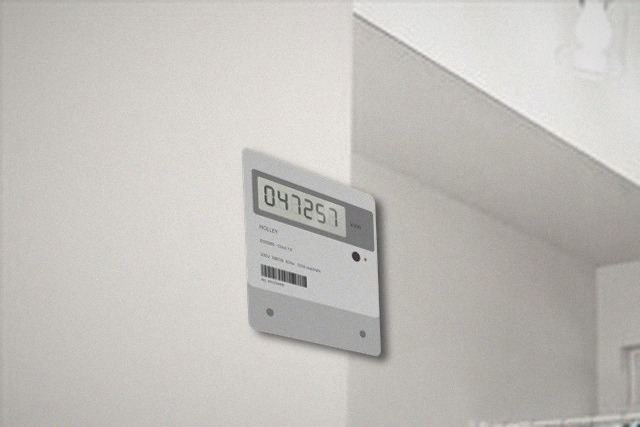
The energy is 47257kWh
